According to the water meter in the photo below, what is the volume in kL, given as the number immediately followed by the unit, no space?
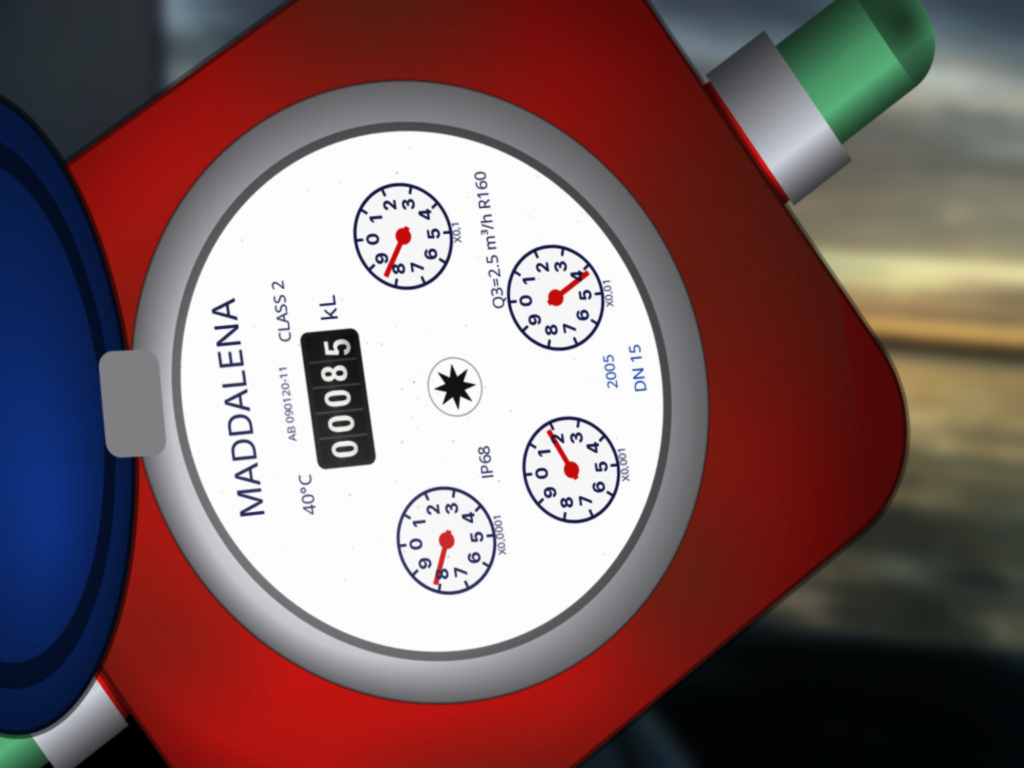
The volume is 84.8418kL
